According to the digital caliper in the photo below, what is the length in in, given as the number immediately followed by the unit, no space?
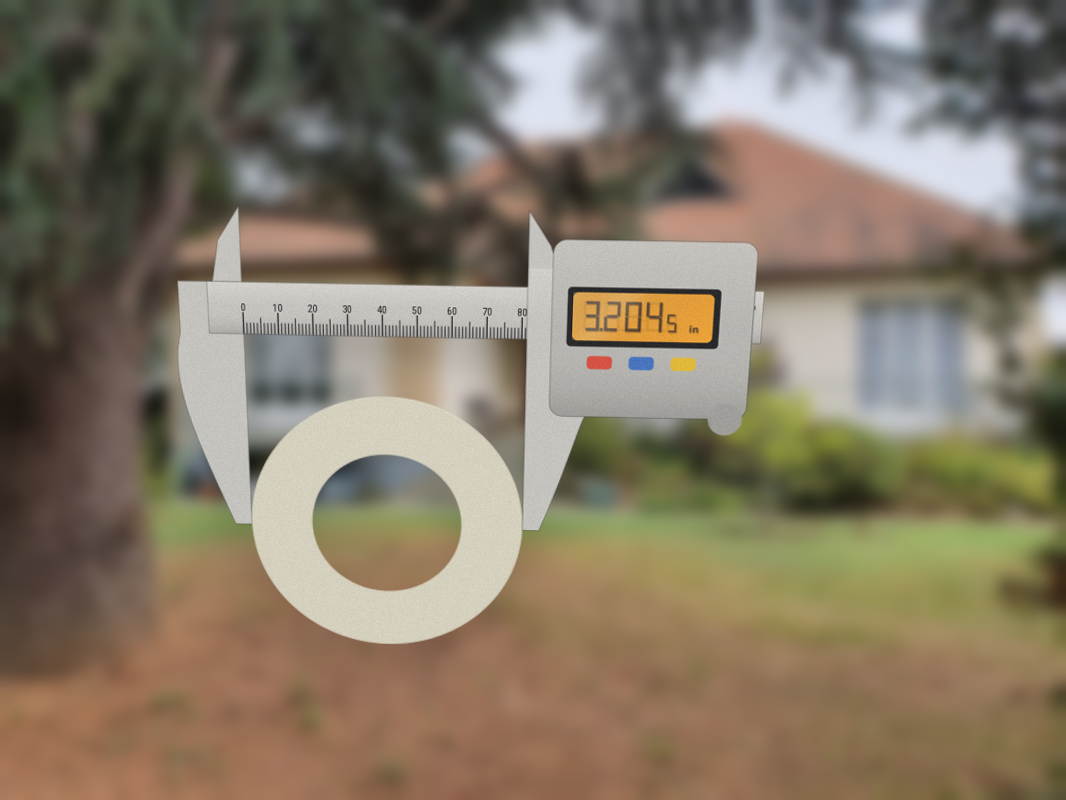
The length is 3.2045in
